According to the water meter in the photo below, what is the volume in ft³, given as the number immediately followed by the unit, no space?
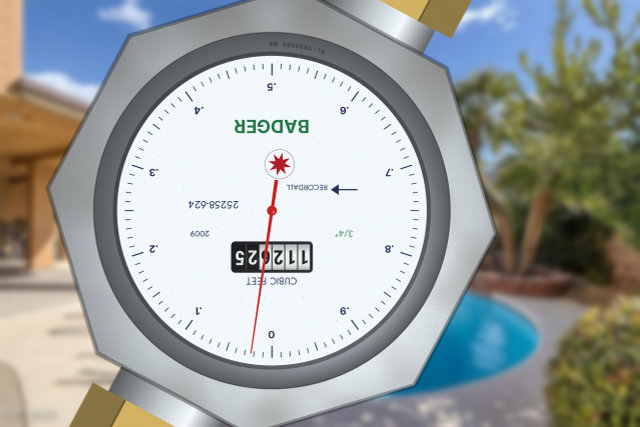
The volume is 112625.02ft³
